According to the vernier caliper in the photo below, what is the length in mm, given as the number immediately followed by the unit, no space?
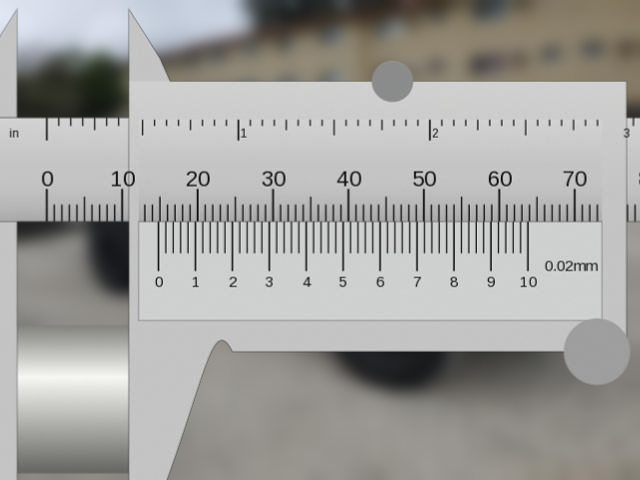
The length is 14.8mm
